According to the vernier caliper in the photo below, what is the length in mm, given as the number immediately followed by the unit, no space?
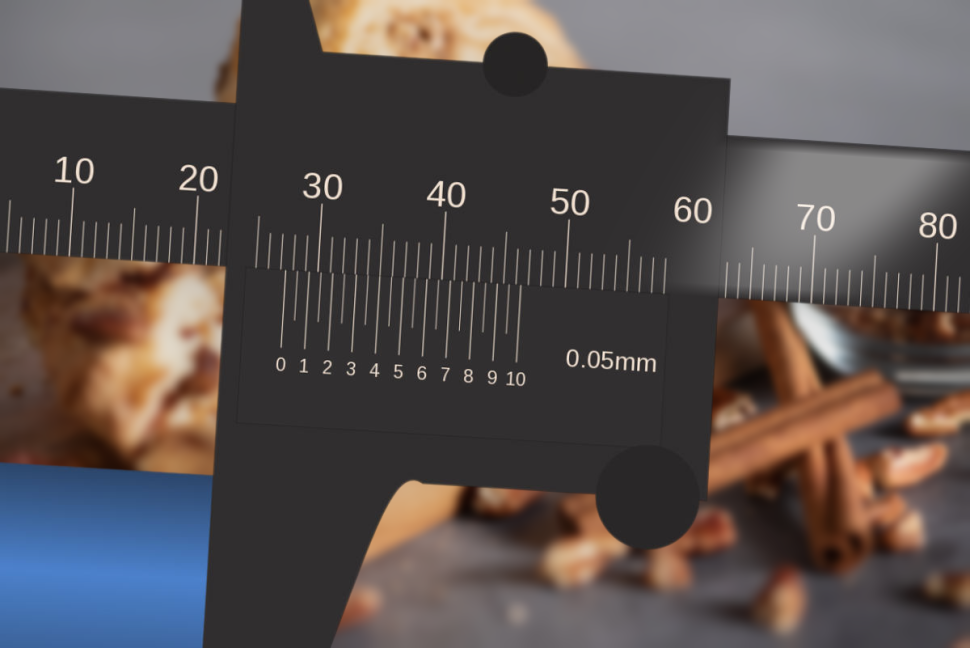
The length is 27.4mm
